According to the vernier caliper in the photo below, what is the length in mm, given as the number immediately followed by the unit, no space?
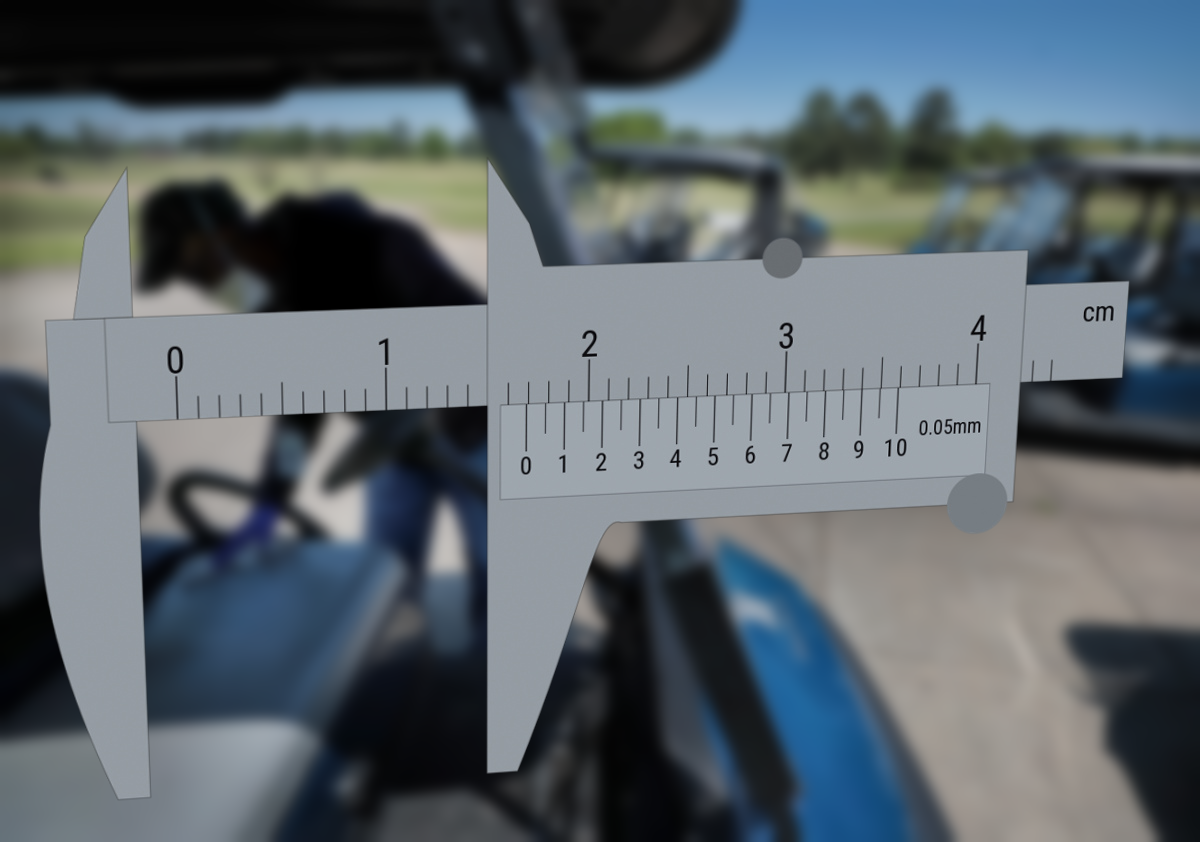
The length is 16.9mm
